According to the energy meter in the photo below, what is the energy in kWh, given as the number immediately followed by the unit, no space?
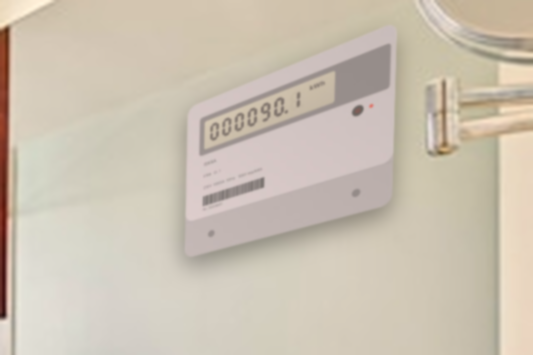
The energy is 90.1kWh
